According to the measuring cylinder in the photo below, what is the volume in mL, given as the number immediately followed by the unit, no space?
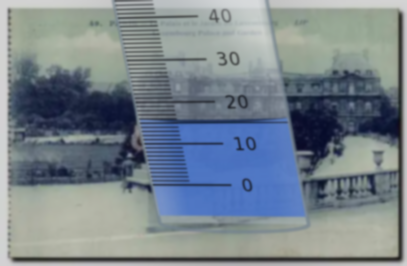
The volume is 15mL
